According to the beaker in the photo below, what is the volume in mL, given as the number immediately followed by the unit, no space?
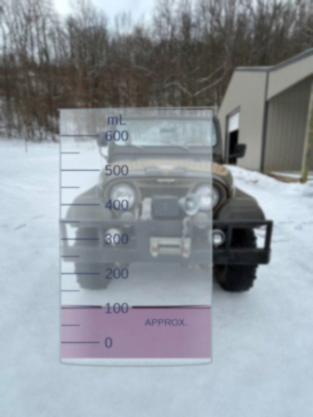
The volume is 100mL
